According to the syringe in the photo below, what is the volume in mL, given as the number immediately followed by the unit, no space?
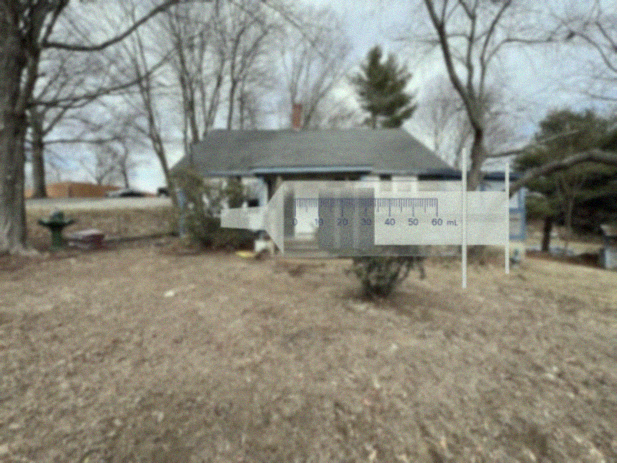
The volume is 10mL
